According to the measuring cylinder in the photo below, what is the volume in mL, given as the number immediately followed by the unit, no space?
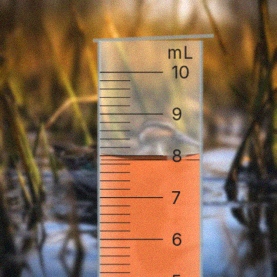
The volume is 7.9mL
